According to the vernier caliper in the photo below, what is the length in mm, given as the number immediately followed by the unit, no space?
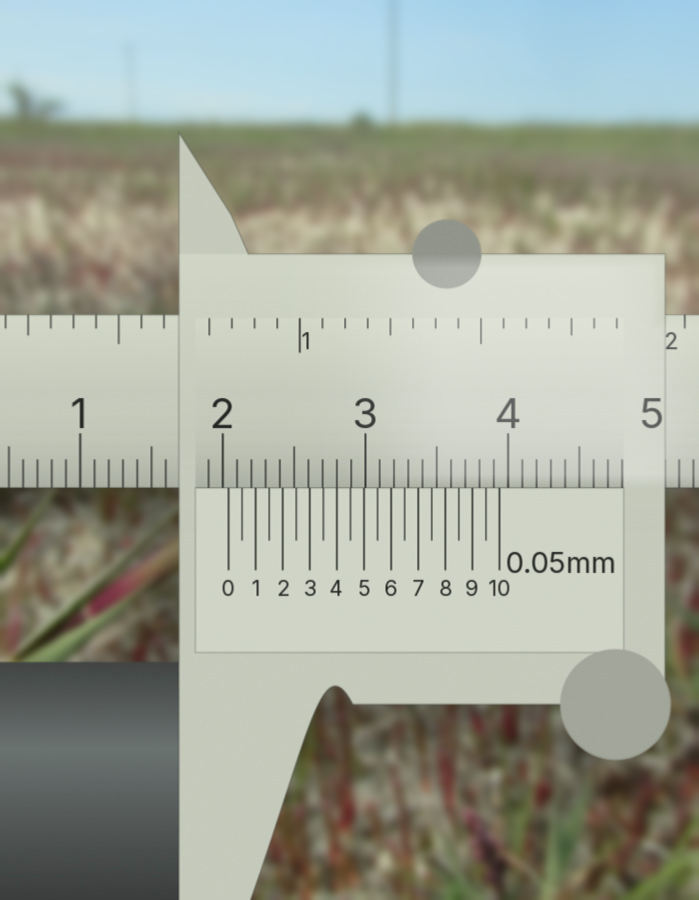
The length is 20.4mm
